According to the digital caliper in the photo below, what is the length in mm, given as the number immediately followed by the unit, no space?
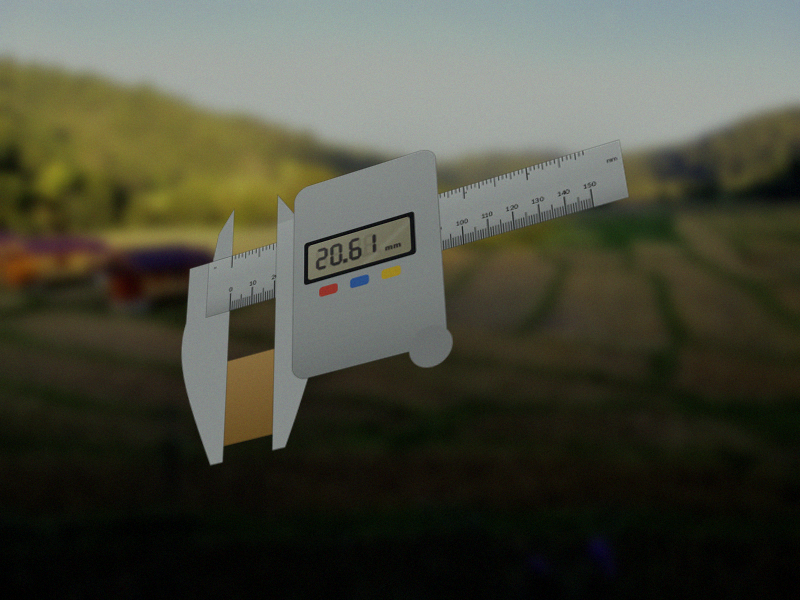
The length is 20.61mm
